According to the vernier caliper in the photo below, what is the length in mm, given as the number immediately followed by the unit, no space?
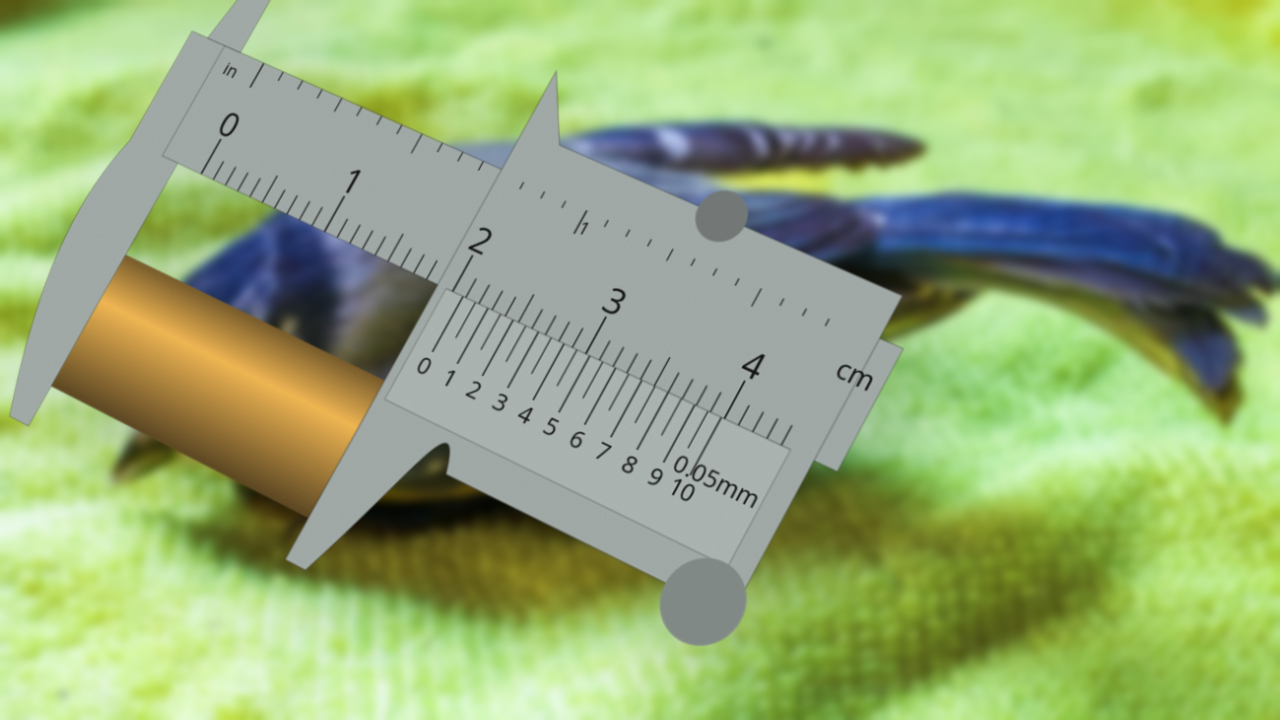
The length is 20.8mm
